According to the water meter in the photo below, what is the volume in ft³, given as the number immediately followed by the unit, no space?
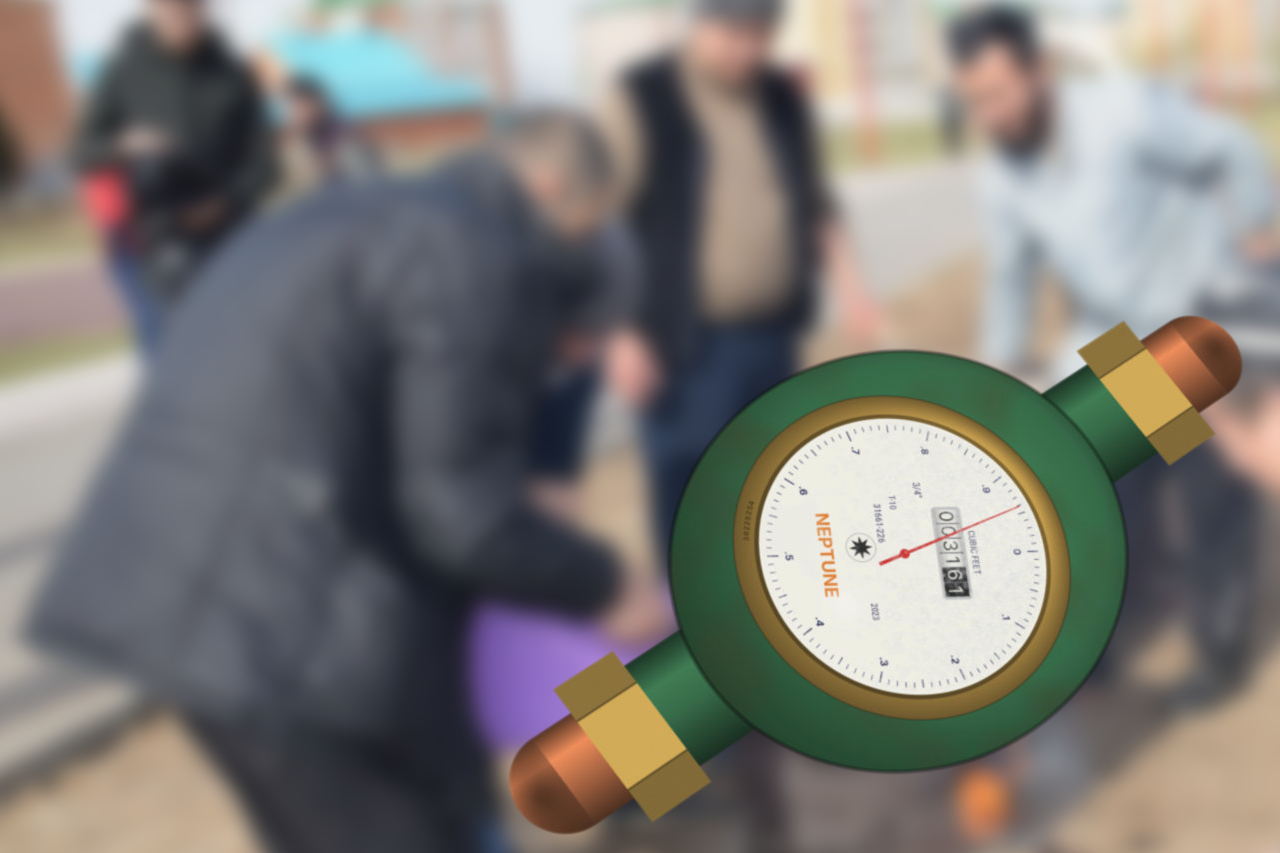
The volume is 3160.94ft³
